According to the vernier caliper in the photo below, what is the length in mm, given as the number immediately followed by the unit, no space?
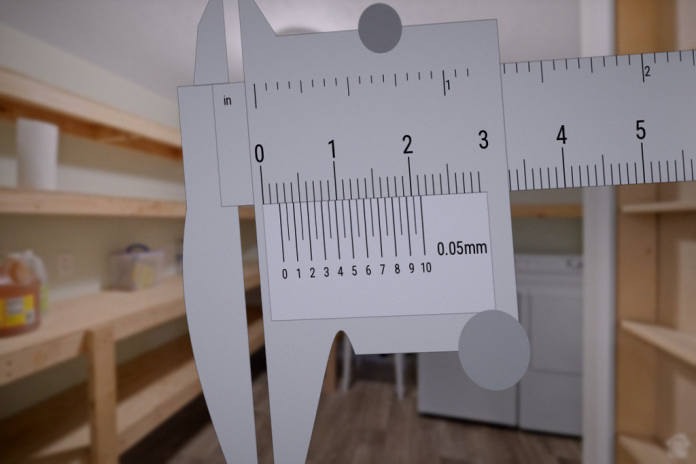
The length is 2.2mm
